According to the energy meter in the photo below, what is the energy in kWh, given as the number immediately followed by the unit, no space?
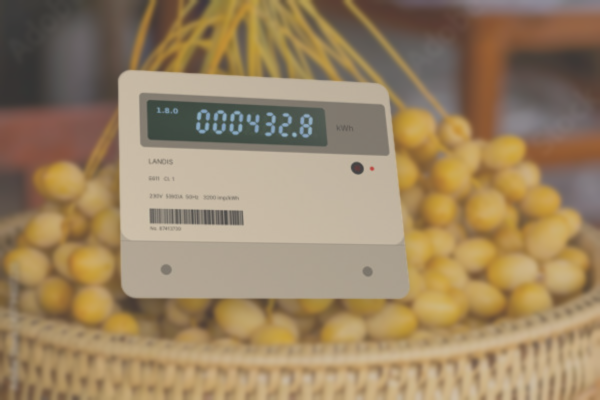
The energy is 432.8kWh
